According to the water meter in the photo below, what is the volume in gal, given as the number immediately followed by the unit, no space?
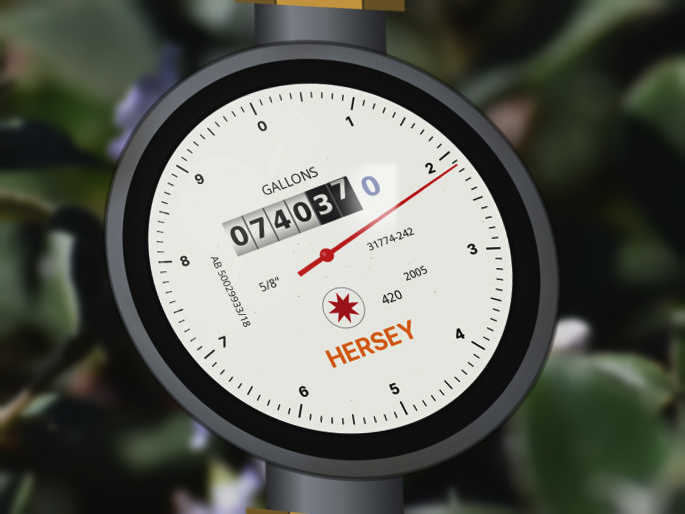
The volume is 740372.1gal
